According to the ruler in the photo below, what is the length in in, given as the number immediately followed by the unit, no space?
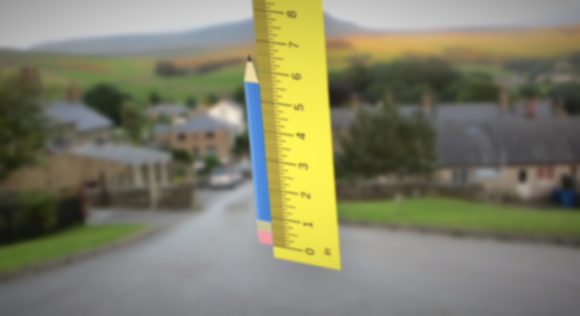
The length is 6.5in
